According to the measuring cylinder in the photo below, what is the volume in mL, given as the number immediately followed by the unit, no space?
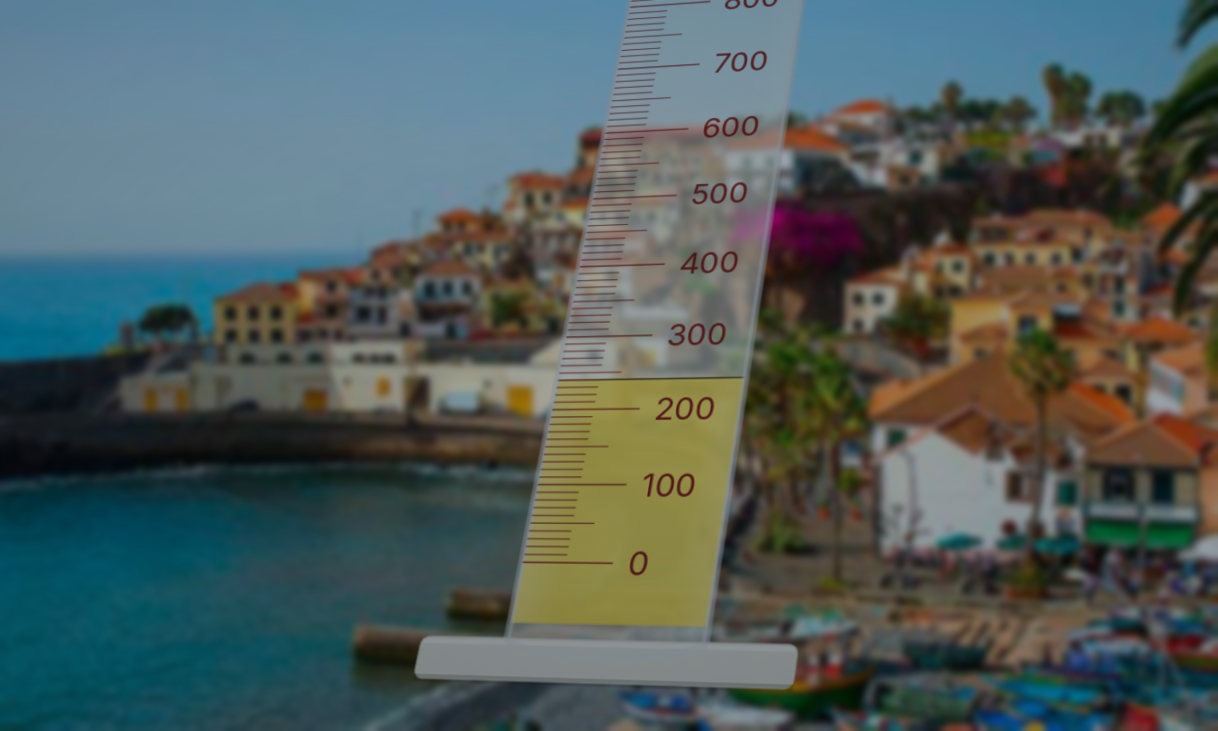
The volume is 240mL
